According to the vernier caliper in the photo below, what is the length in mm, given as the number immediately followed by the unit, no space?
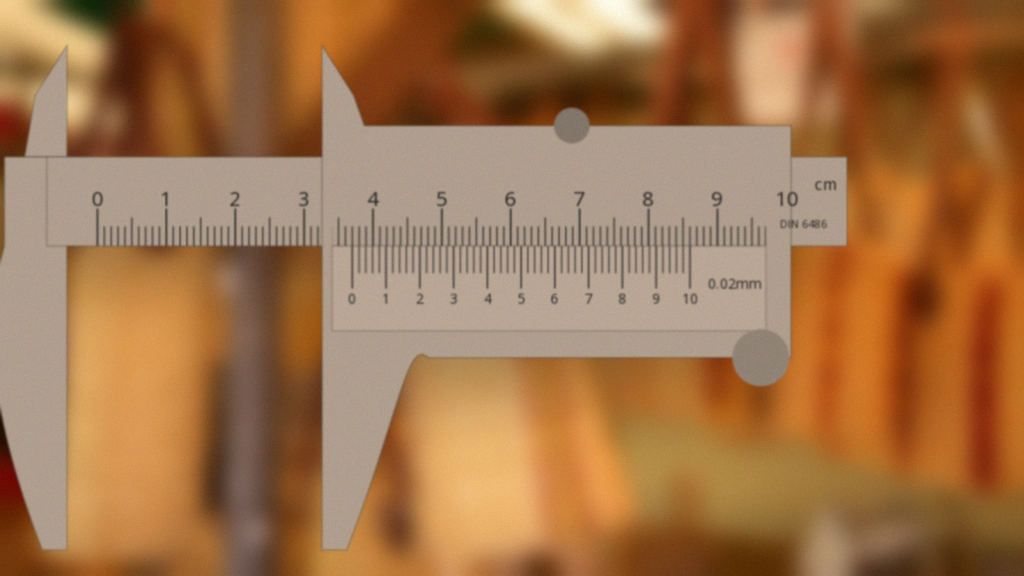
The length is 37.0mm
